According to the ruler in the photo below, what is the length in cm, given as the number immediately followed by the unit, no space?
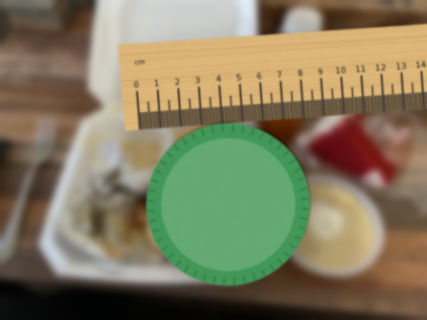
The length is 8cm
